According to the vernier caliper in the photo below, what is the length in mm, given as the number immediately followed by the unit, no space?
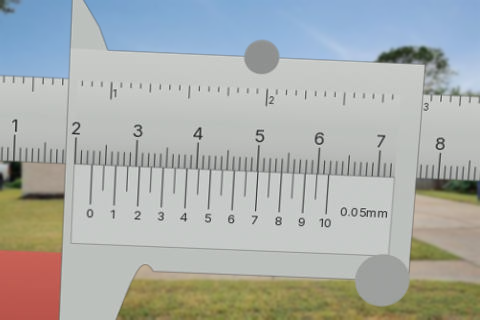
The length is 22.8mm
